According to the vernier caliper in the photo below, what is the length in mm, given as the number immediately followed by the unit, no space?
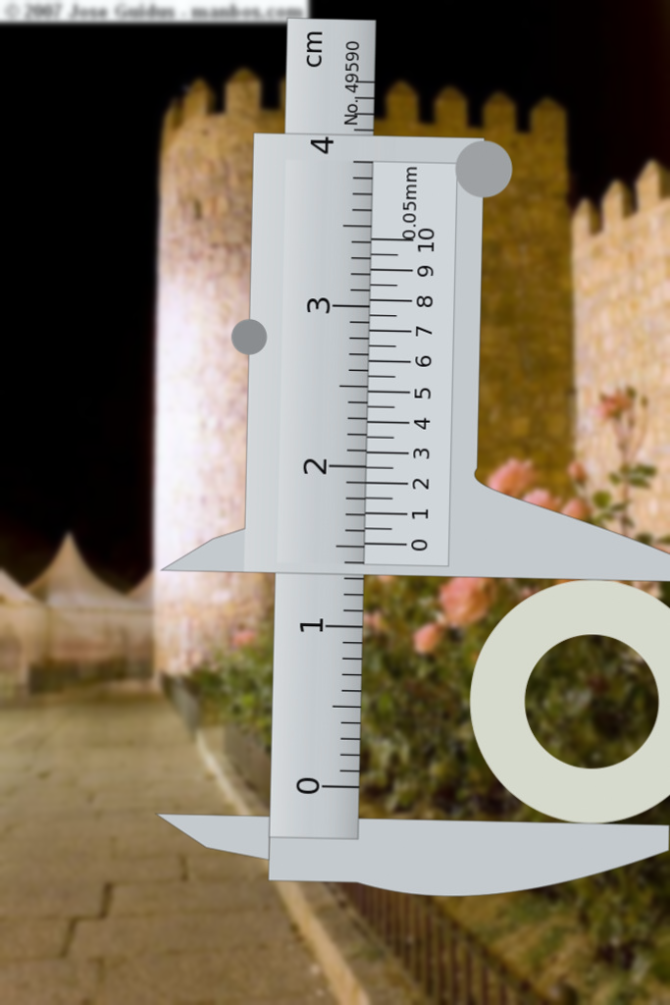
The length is 15.2mm
